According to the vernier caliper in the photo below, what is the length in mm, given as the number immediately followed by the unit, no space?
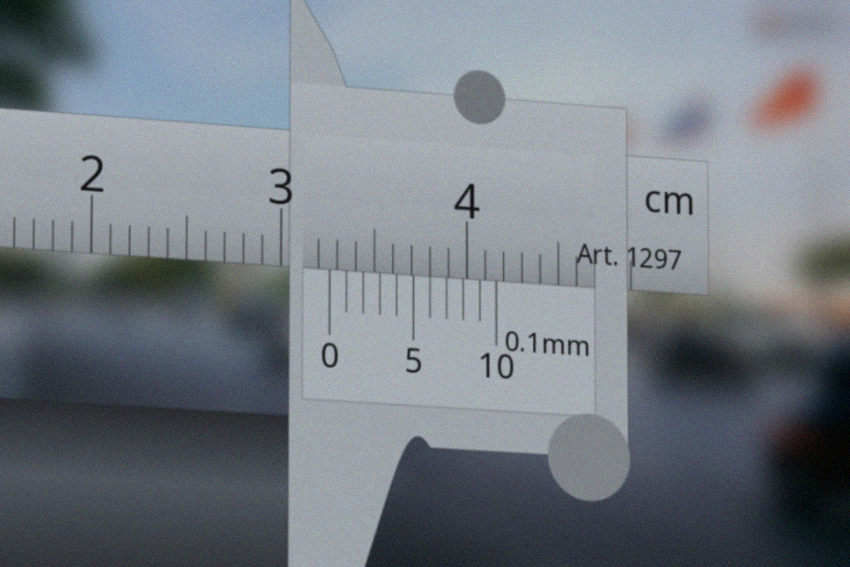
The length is 32.6mm
